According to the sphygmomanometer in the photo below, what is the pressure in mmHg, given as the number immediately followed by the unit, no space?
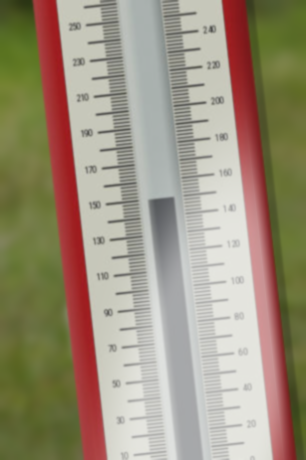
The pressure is 150mmHg
